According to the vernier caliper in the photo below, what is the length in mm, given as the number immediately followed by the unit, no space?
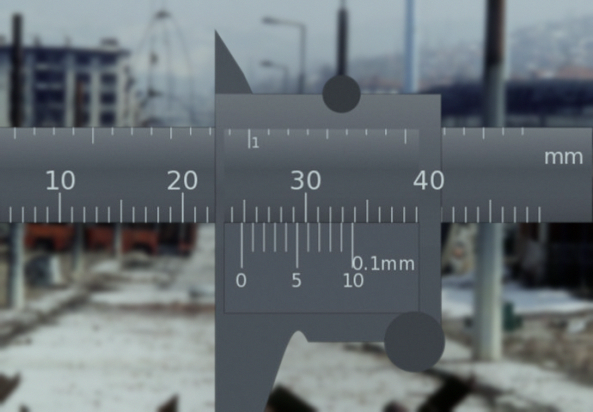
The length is 24.8mm
